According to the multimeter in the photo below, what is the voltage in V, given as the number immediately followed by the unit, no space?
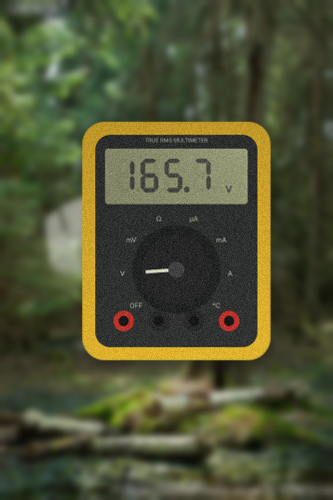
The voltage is 165.7V
